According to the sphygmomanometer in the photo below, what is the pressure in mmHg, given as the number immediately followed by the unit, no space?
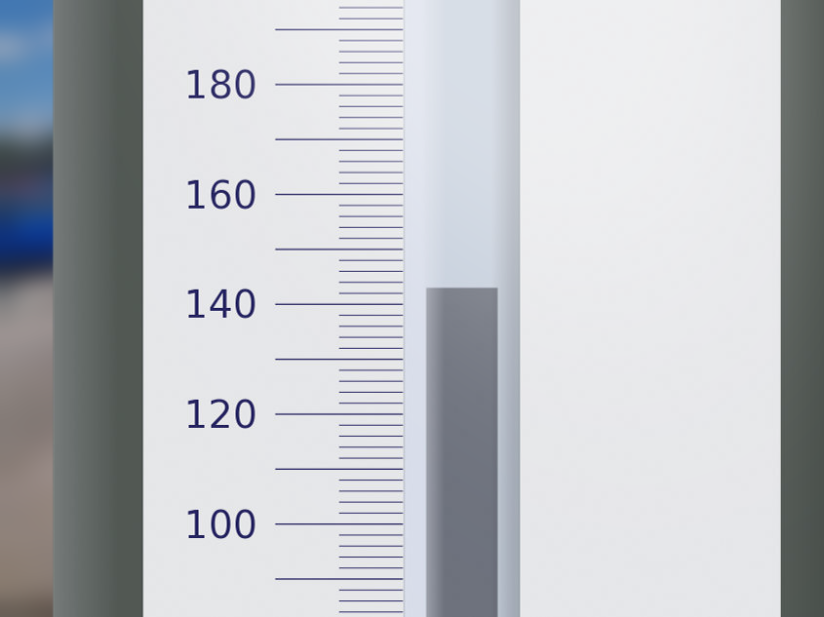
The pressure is 143mmHg
